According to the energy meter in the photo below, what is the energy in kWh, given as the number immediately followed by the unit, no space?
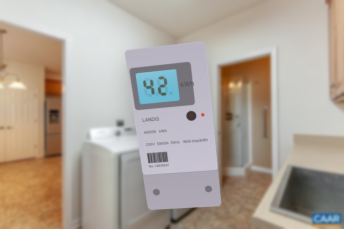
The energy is 42kWh
